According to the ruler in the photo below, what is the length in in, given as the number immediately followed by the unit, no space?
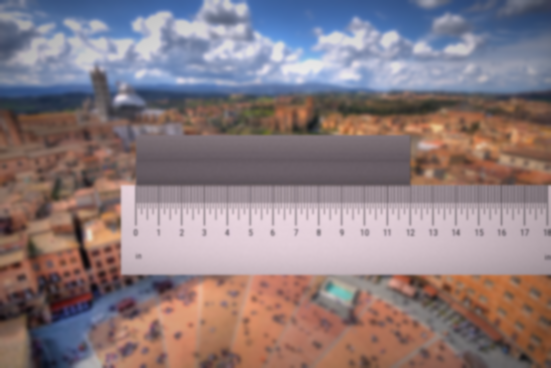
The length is 12in
